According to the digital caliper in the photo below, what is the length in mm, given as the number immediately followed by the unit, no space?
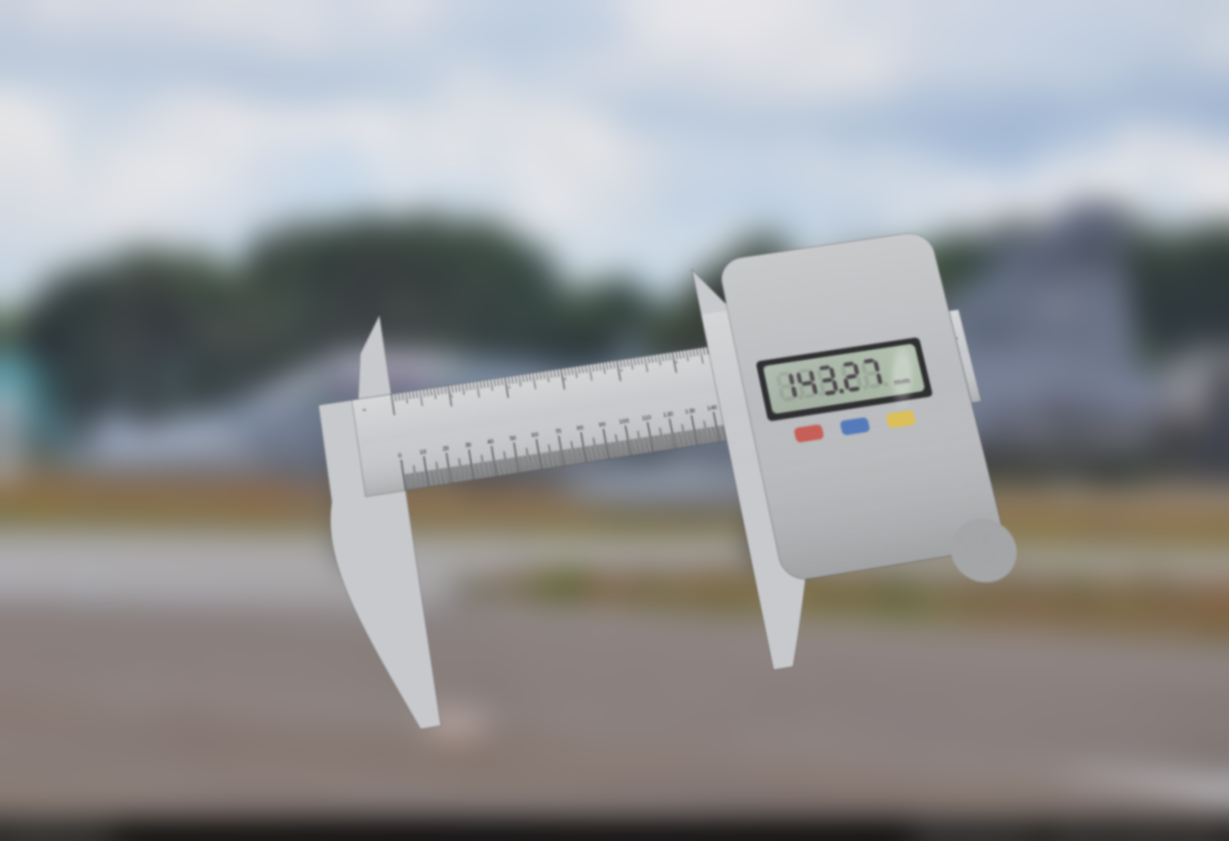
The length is 143.27mm
